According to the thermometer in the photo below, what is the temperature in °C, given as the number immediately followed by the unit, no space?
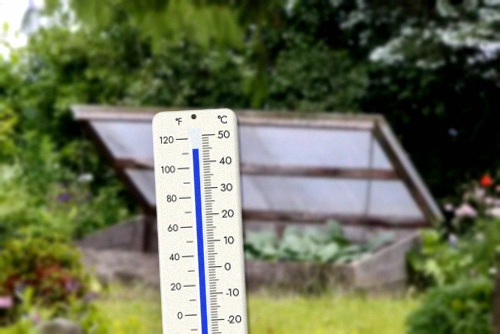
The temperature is 45°C
